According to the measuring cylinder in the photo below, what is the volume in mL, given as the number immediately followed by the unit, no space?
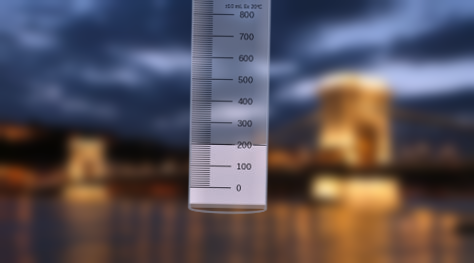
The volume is 200mL
